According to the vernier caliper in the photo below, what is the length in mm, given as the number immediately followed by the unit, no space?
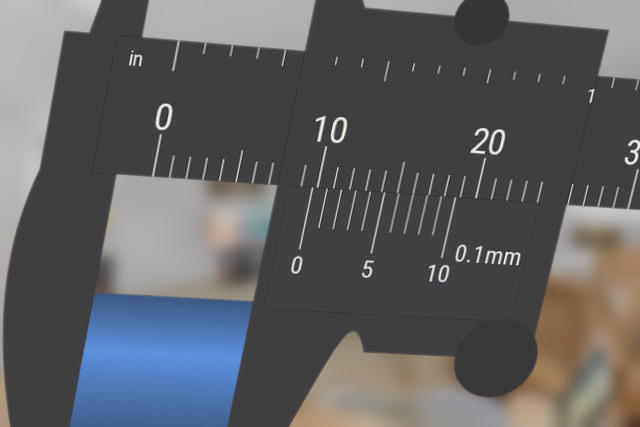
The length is 9.7mm
